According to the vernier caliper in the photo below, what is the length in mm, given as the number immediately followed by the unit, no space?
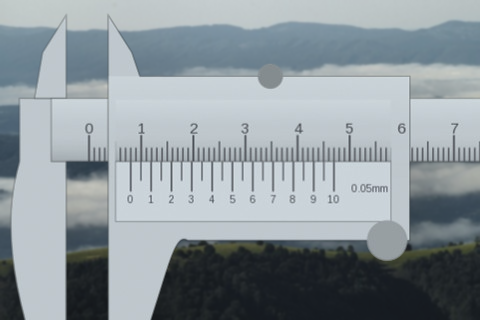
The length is 8.0mm
